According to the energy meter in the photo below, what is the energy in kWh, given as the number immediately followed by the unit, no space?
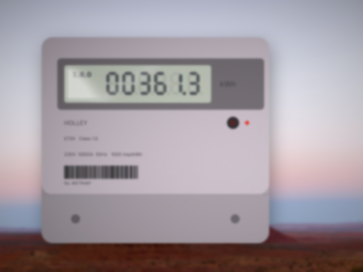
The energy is 361.3kWh
